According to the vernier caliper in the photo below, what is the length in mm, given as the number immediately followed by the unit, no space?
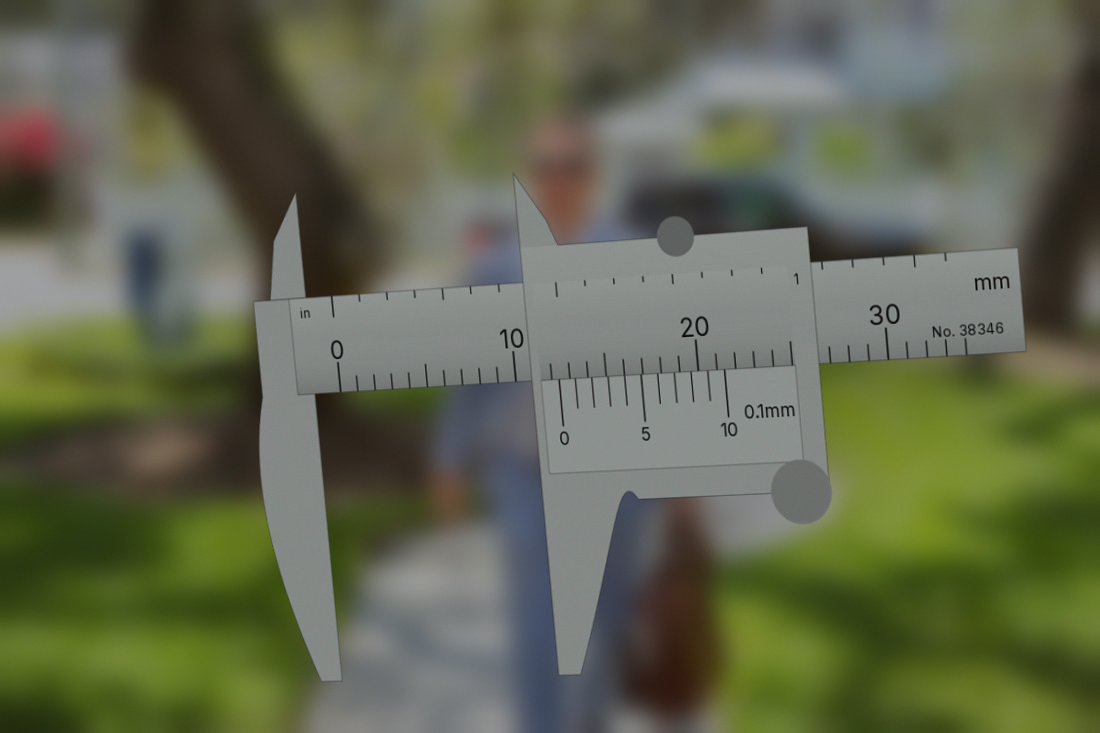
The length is 12.4mm
